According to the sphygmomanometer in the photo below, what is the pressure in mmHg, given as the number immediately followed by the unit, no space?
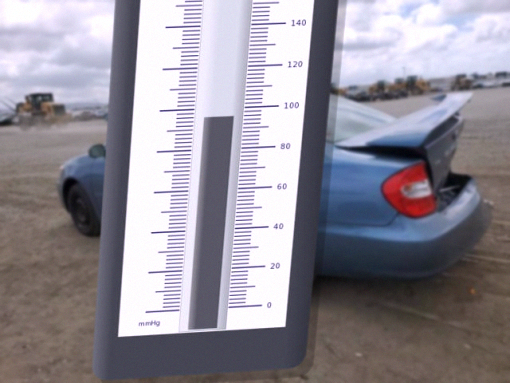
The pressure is 96mmHg
